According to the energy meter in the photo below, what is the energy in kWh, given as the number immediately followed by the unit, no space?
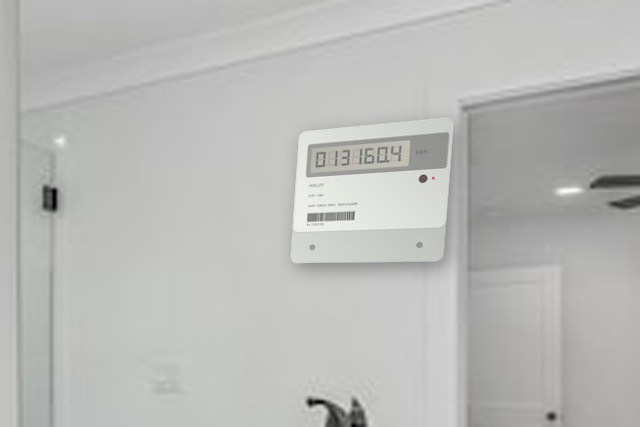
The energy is 13160.4kWh
